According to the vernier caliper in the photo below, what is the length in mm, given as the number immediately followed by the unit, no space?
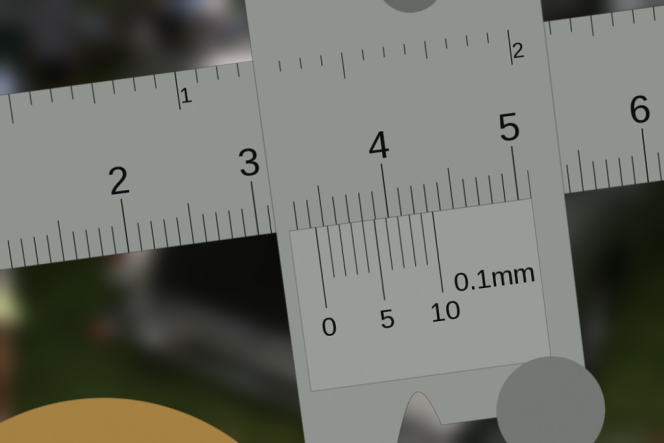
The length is 34.4mm
